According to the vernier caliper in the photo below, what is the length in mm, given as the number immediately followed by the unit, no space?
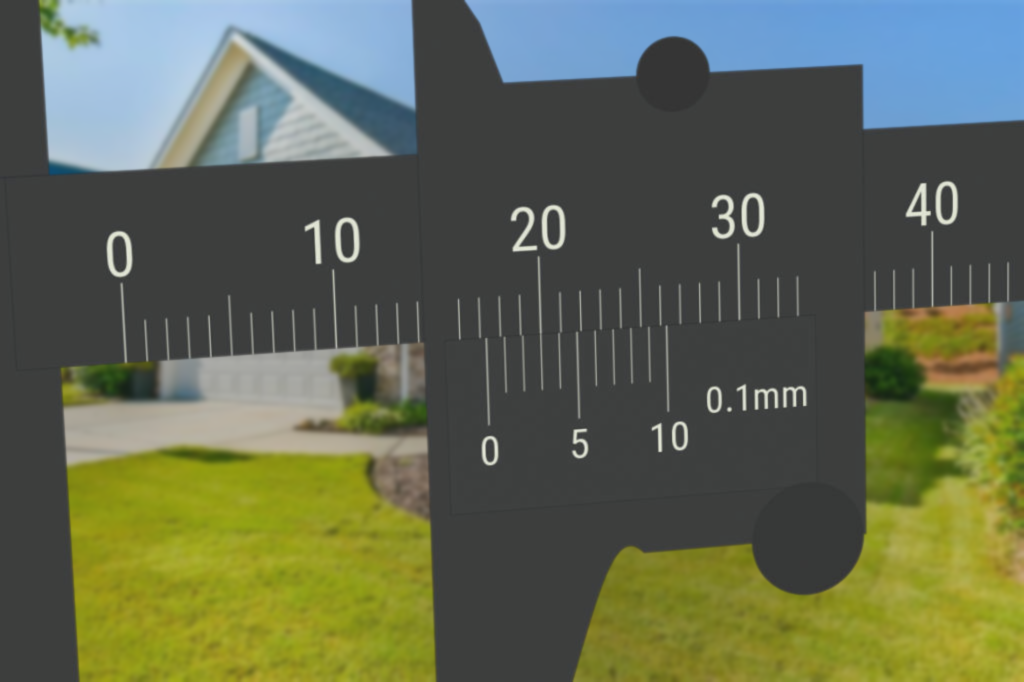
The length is 17.3mm
